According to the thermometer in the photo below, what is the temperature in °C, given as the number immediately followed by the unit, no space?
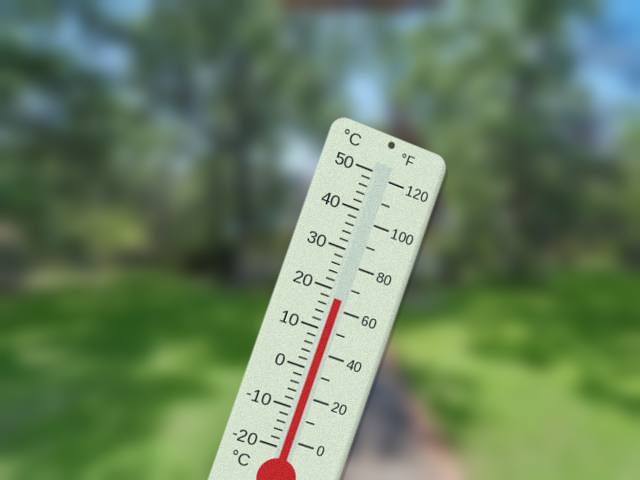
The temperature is 18°C
